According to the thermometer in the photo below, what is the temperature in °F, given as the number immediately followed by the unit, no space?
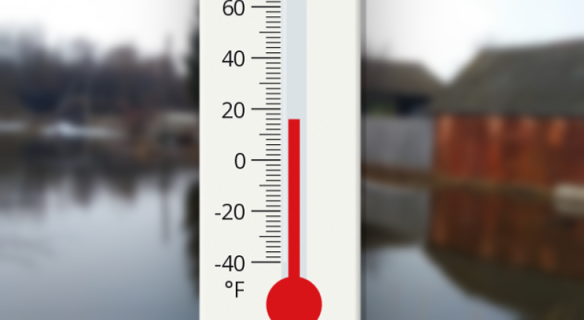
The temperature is 16°F
